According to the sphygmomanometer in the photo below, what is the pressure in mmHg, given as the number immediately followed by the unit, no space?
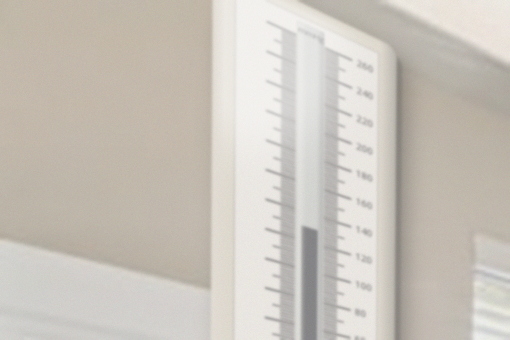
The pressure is 130mmHg
